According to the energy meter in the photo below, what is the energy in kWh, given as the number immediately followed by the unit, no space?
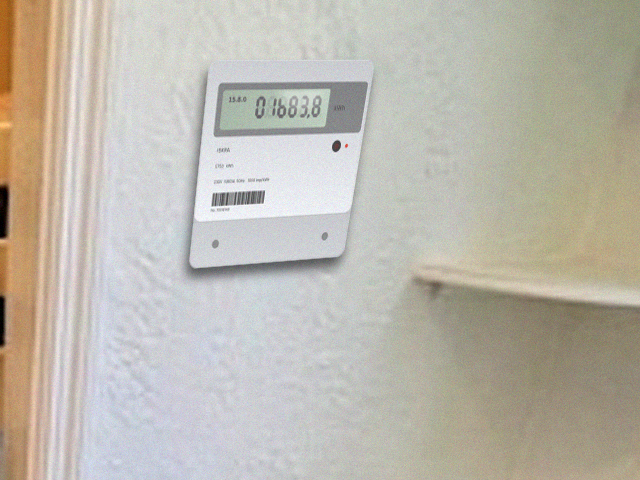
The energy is 1683.8kWh
